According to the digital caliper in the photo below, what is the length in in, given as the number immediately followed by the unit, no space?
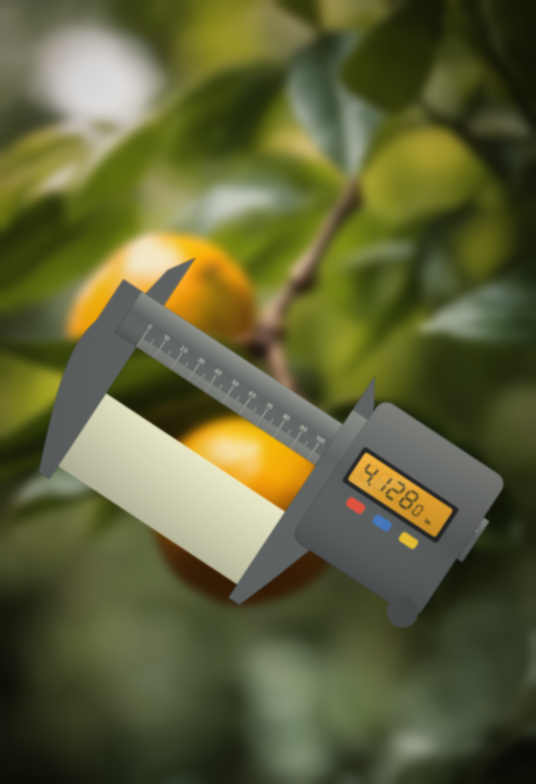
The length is 4.1280in
